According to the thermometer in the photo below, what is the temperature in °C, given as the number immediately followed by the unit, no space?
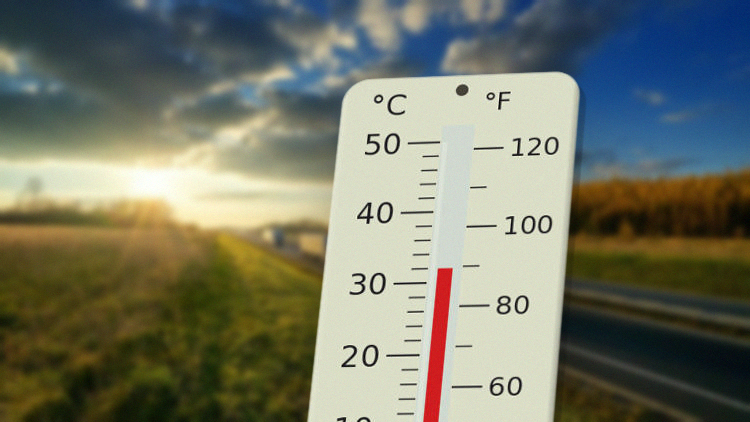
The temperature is 32°C
